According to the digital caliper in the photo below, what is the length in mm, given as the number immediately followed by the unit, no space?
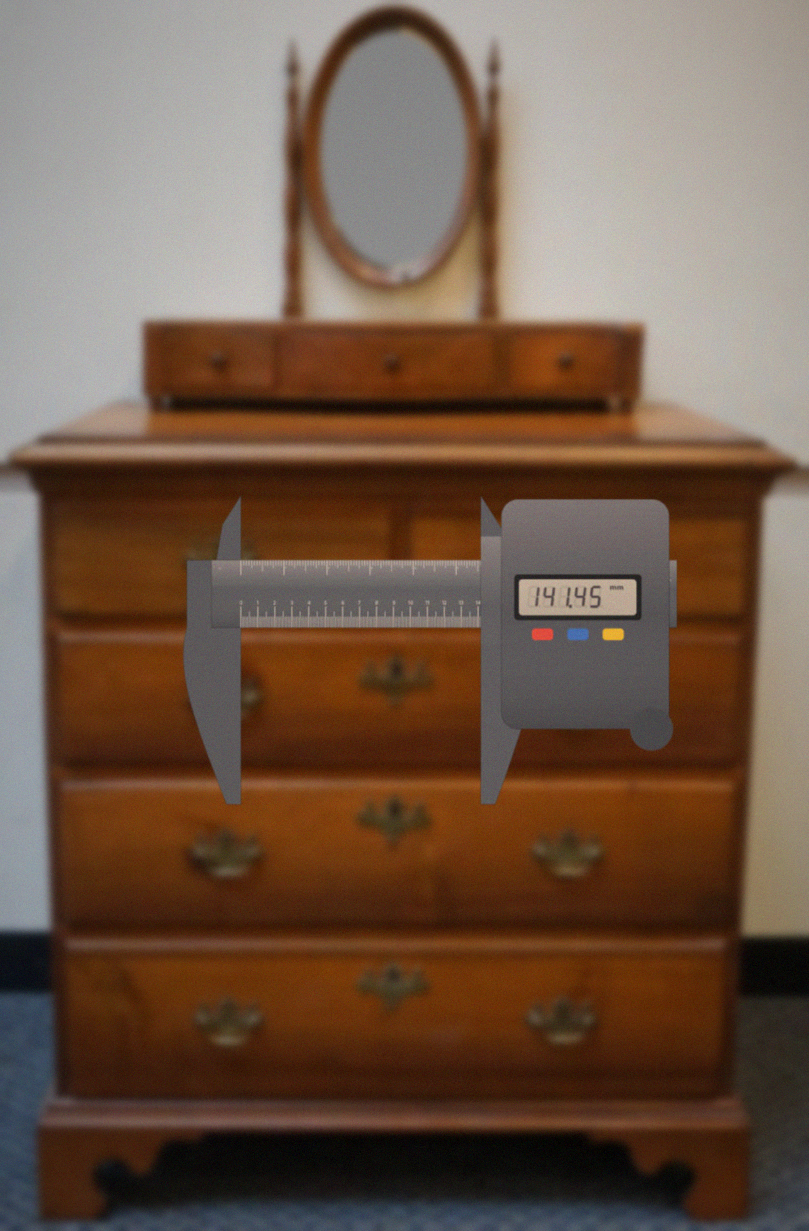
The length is 141.45mm
